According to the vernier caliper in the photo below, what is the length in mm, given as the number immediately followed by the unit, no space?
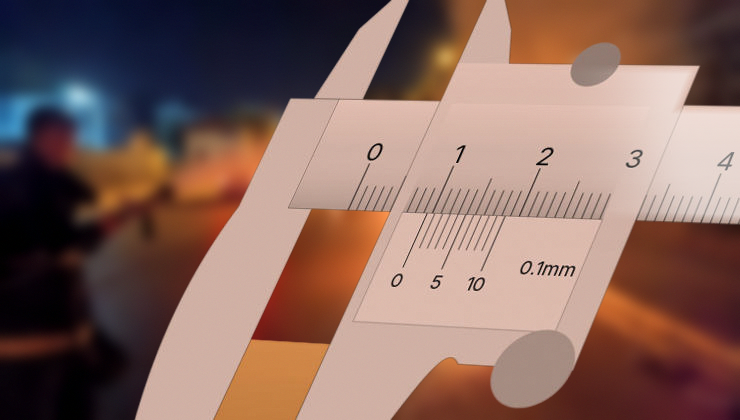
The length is 9.4mm
